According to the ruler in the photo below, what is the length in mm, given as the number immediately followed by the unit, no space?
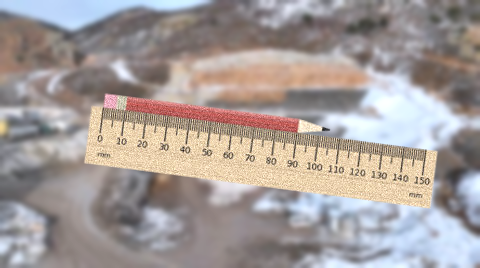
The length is 105mm
